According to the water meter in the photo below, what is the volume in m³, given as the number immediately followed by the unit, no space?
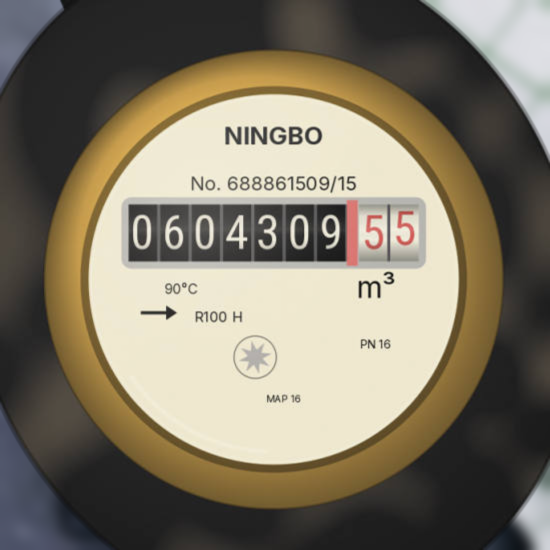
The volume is 604309.55m³
